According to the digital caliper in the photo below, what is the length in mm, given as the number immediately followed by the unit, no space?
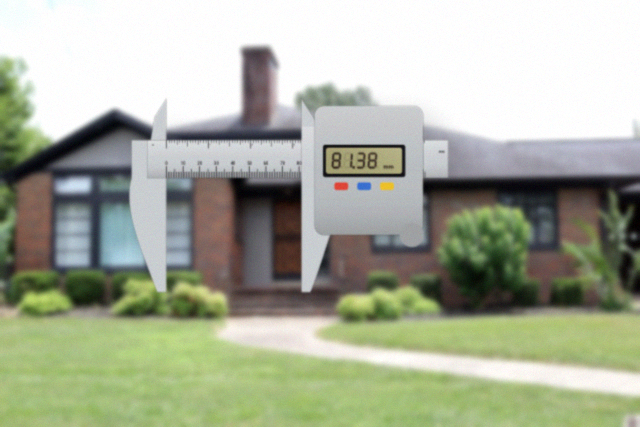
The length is 81.38mm
